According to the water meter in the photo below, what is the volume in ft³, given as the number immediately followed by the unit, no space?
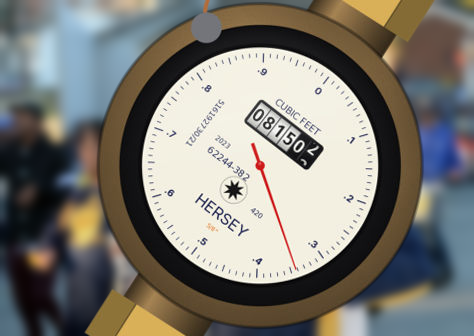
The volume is 81502.34ft³
